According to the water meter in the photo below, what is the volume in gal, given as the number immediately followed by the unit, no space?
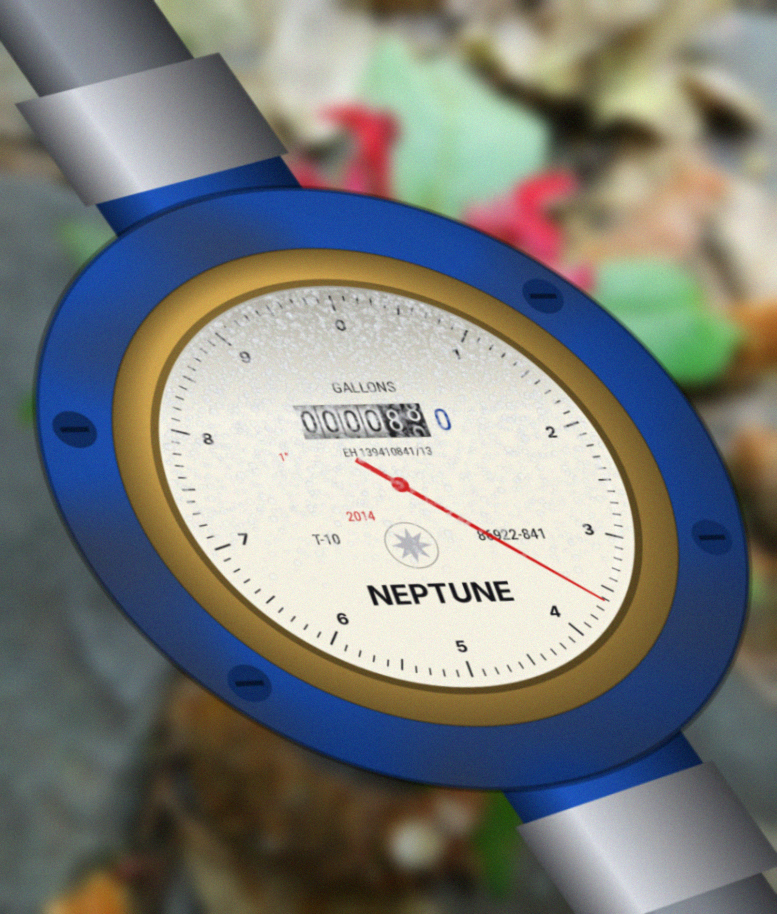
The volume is 883.6gal
